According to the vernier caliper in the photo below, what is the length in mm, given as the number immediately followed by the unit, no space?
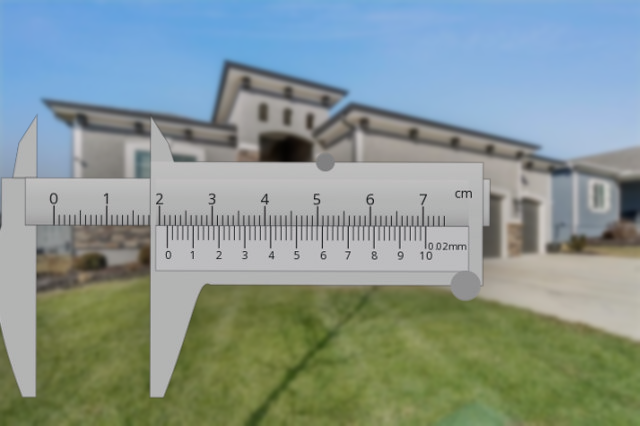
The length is 21.5mm
